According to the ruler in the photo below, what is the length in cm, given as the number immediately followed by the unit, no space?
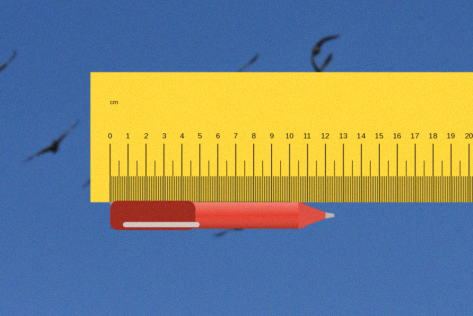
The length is 12.5cm
